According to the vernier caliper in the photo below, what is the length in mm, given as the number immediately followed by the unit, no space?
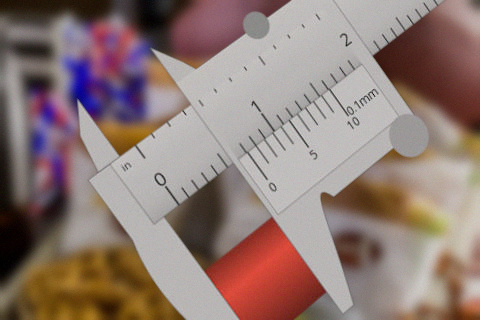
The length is 7.1mm
